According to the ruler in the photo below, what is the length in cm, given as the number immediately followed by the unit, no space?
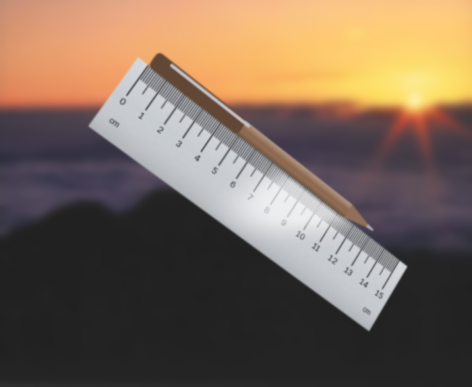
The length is 13cm
